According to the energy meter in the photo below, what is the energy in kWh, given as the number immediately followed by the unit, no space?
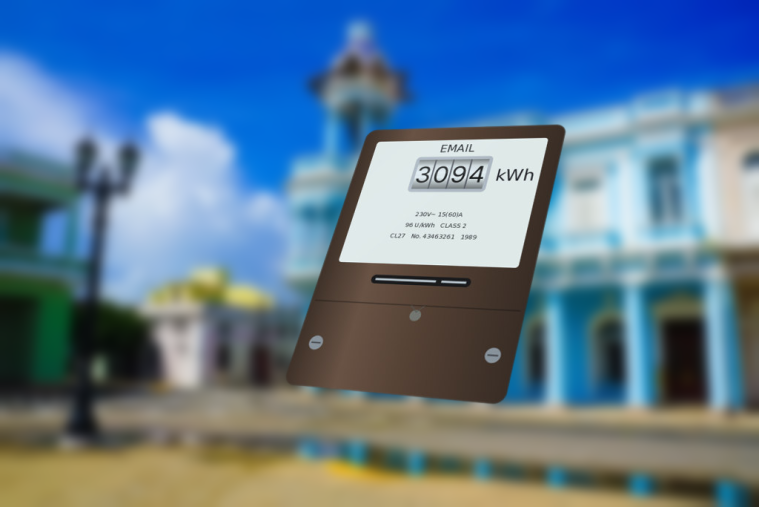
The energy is 3094kWh
